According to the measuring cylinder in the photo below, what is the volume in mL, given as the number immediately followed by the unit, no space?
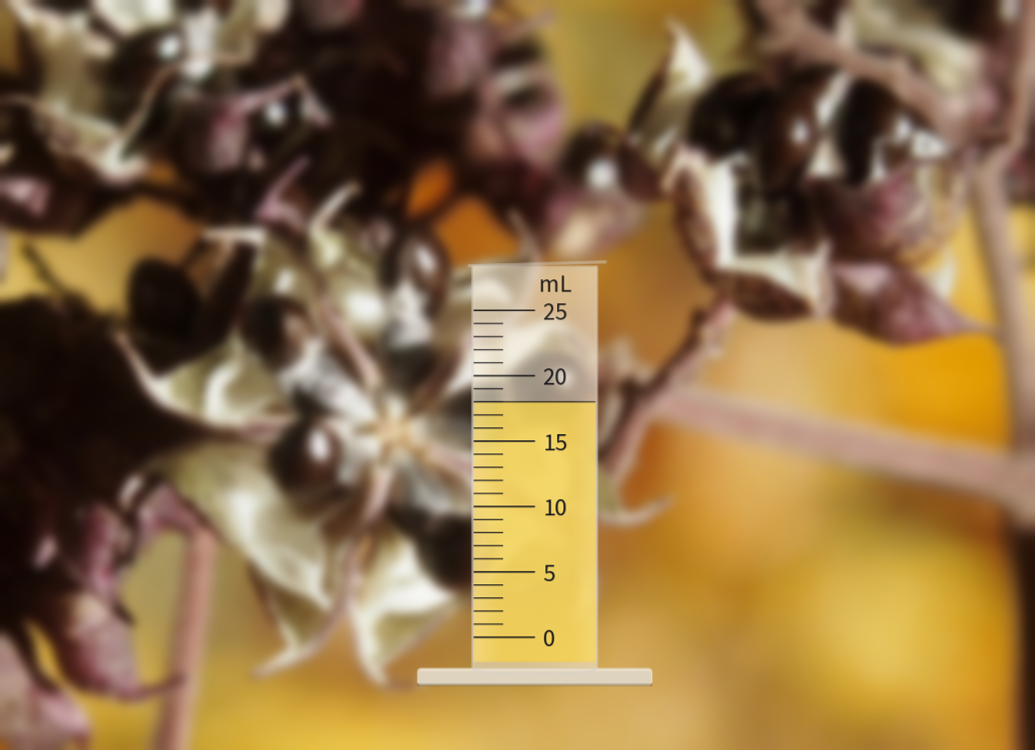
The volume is 18mL
